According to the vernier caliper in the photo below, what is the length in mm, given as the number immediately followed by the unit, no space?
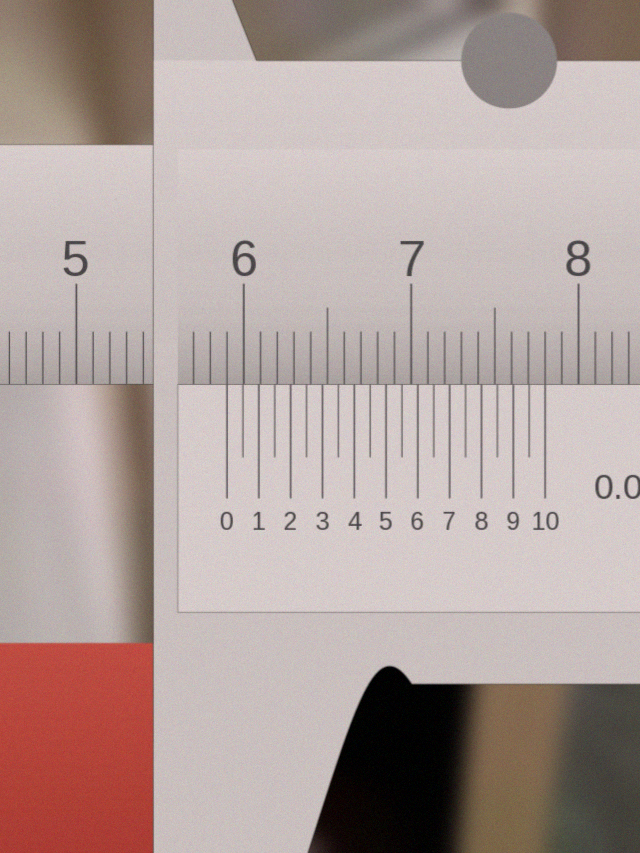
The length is 59.0mm
